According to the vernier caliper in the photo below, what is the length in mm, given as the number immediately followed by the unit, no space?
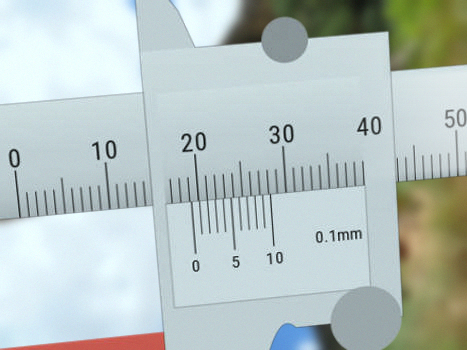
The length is 19.2mm
